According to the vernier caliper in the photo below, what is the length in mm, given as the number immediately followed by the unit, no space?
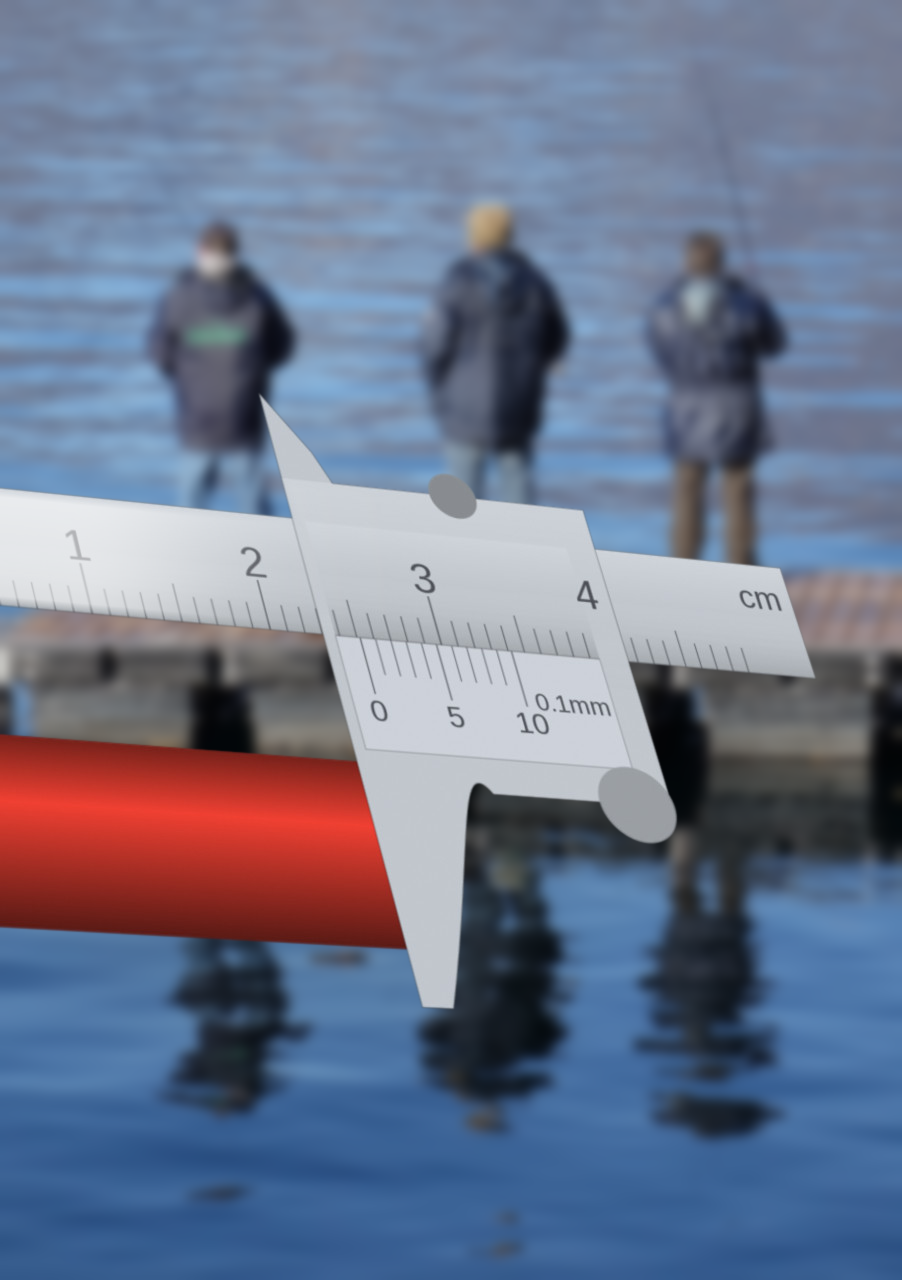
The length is 25.2mm
